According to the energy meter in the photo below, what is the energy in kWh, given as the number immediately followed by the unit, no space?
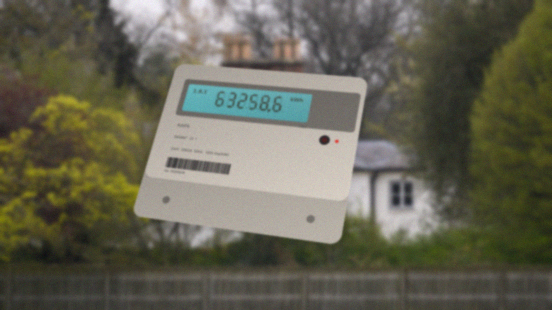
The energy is 63258.6kWh
